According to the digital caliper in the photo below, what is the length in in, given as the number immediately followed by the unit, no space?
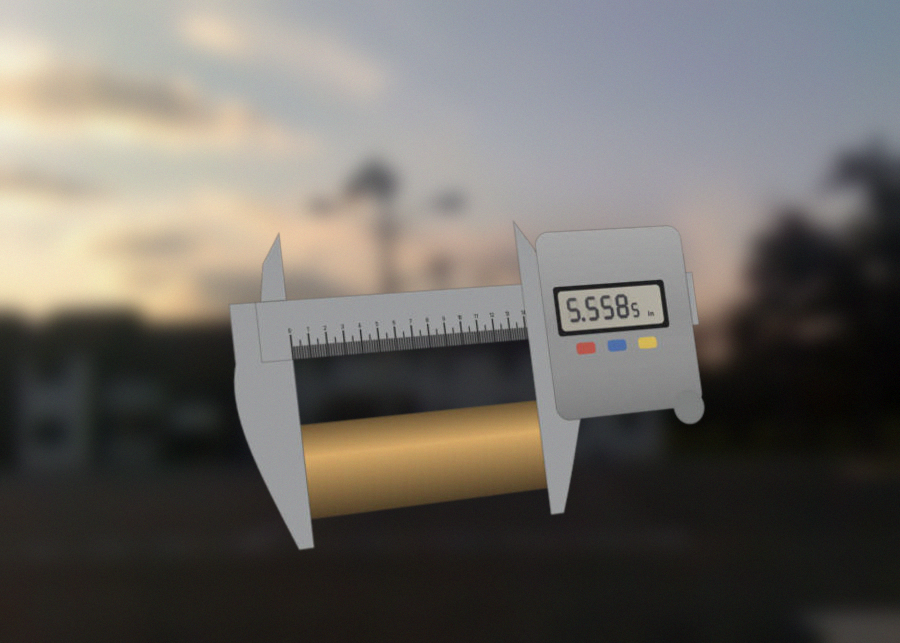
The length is 5.5585in
